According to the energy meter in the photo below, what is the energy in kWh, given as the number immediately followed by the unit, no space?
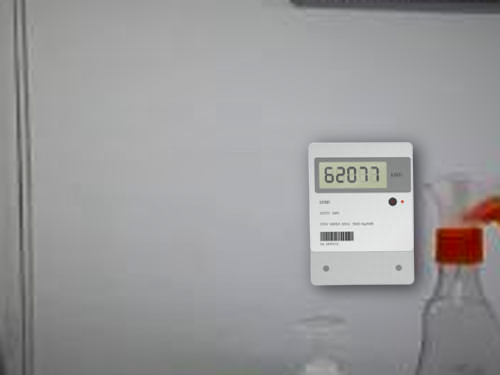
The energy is 62077kWh
